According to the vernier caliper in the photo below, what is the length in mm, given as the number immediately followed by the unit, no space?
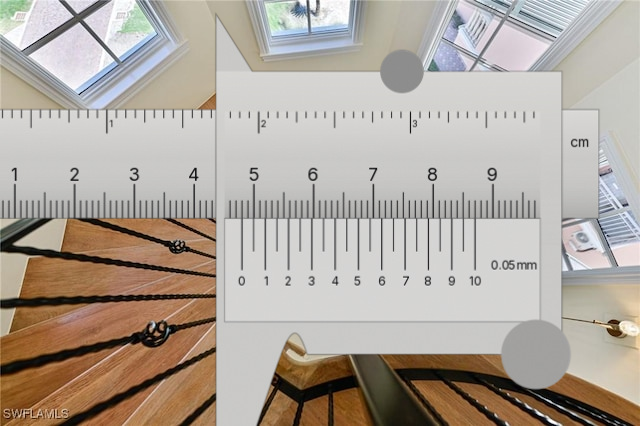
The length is 48.0mm
